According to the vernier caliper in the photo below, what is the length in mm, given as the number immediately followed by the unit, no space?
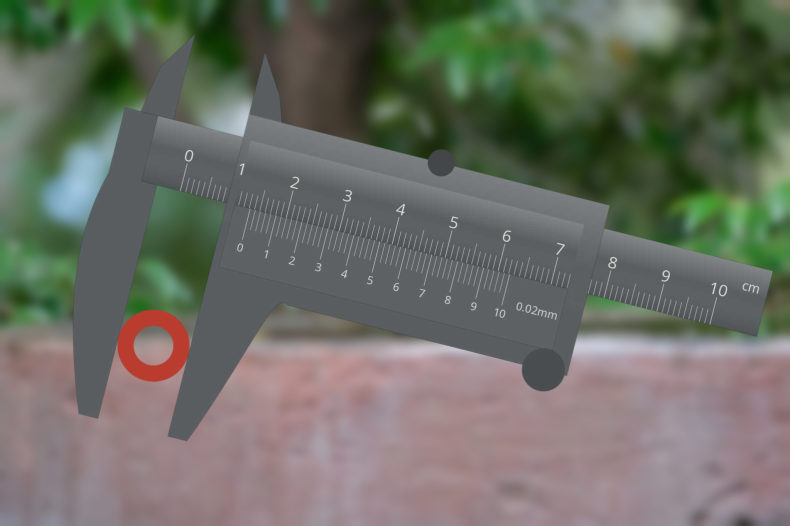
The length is 13.2mm
